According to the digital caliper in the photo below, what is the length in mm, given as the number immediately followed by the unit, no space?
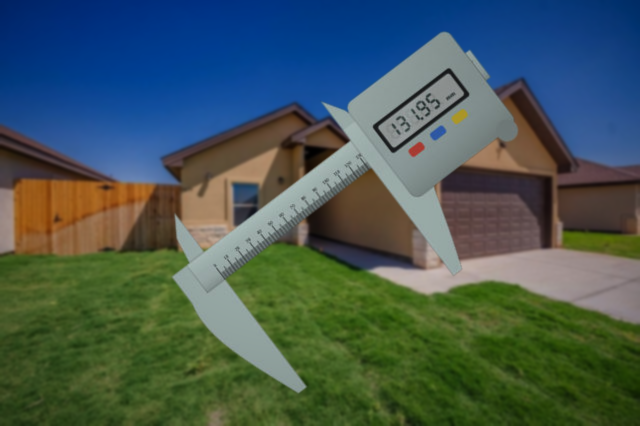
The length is 131.95mm
